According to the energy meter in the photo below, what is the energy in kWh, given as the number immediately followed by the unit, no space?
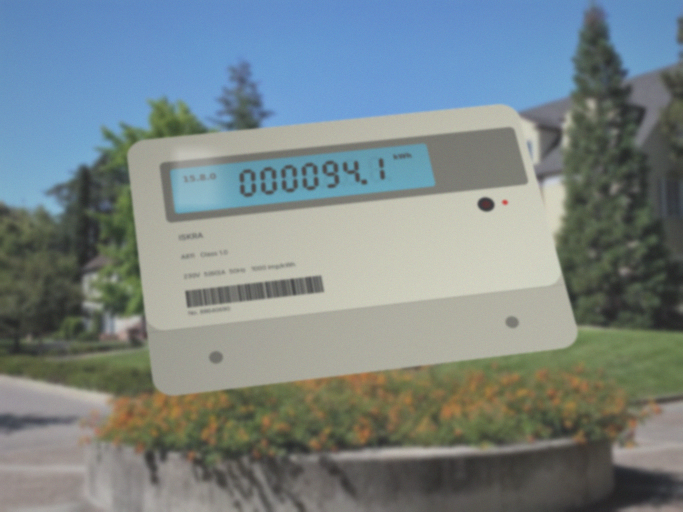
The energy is 94.1kWh
